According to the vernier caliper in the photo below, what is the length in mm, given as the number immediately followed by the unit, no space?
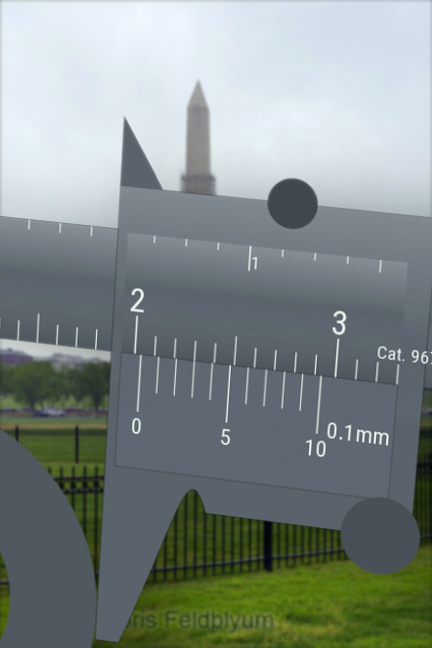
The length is 20.3mm
